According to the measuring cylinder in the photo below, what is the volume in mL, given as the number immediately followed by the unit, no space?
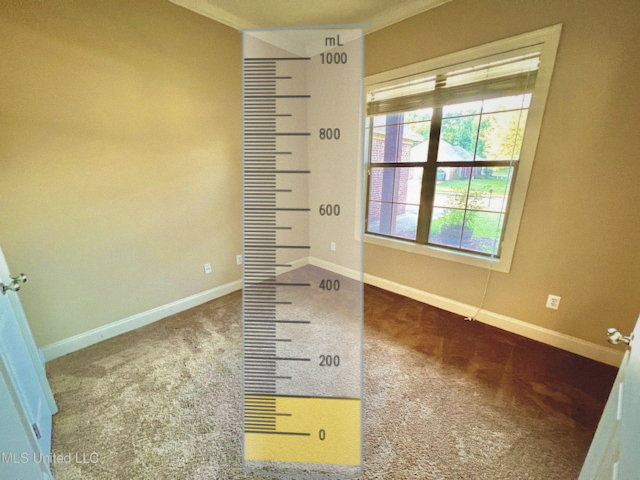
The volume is 100mL
